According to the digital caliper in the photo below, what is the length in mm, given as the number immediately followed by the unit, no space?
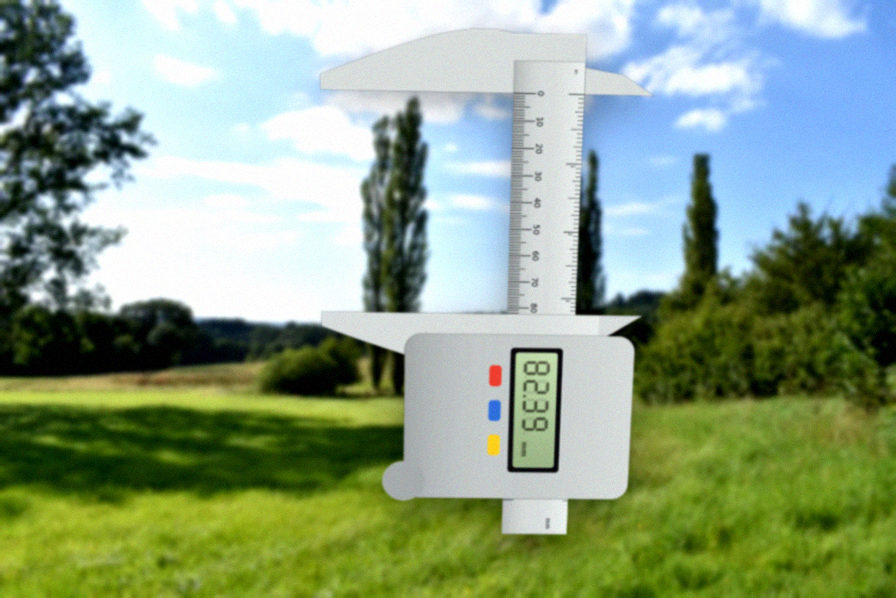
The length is 82.39mm
